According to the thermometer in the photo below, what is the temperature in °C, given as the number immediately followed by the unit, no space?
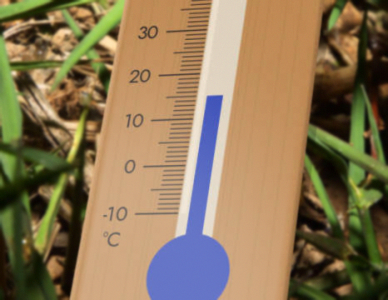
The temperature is 15°C
